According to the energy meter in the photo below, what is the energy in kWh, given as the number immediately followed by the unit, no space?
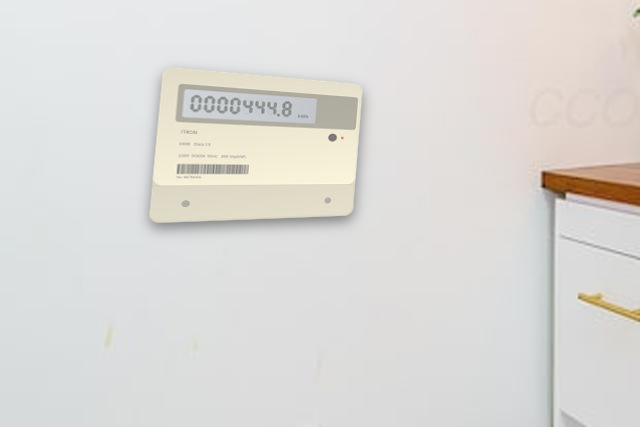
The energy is 444.8kWh
